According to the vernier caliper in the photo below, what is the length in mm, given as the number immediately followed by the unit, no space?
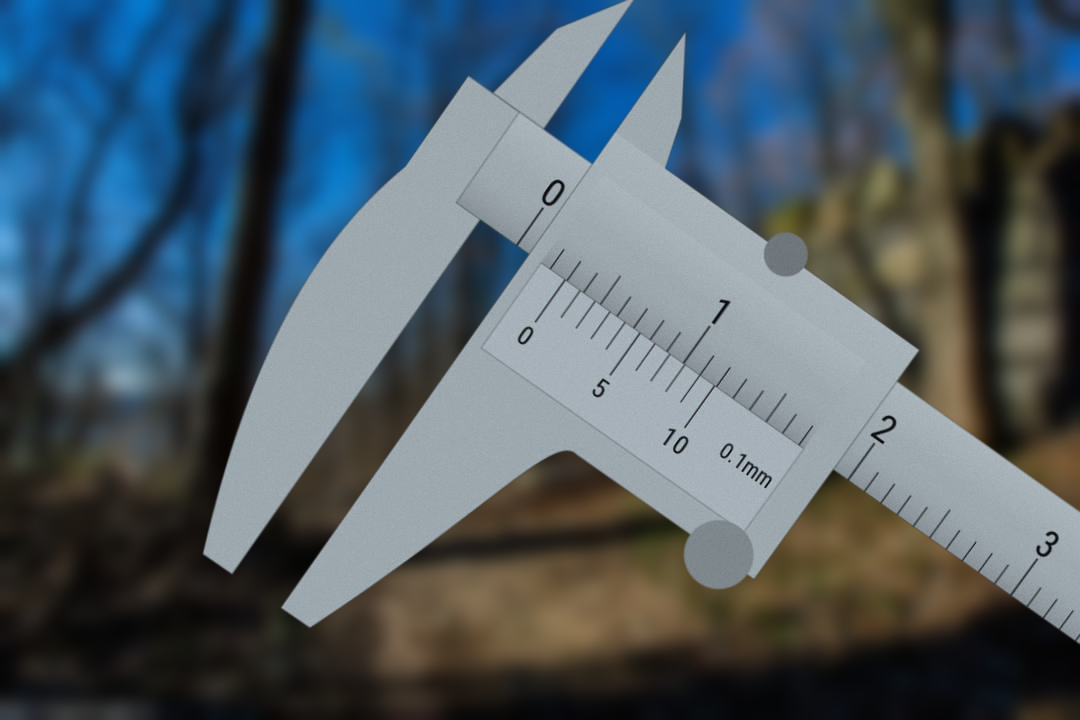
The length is 2.9mm
